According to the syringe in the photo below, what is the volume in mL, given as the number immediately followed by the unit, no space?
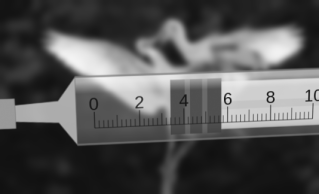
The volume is 3.4mL
